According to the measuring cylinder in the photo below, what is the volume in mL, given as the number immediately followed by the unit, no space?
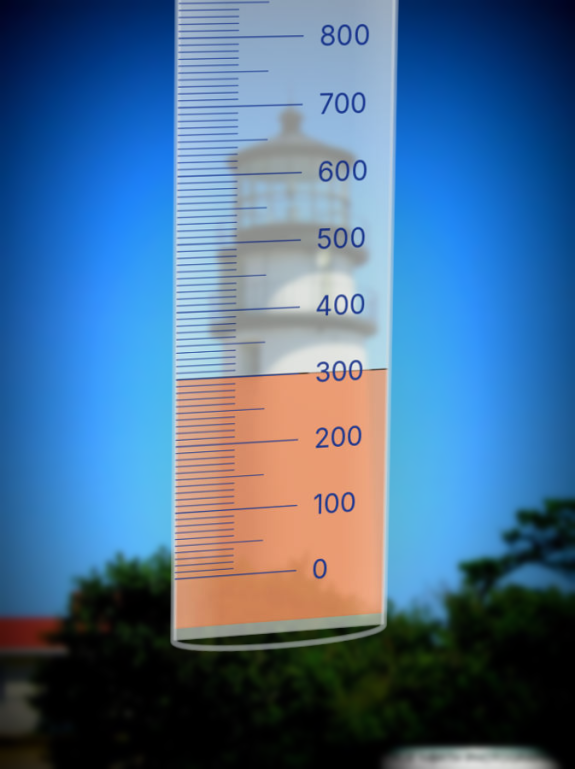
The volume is 300mL
